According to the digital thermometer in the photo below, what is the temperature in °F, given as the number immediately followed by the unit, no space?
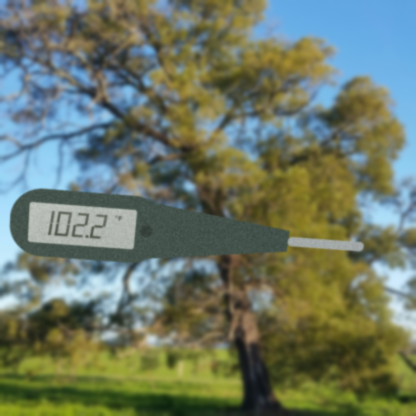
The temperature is 102.2°F
